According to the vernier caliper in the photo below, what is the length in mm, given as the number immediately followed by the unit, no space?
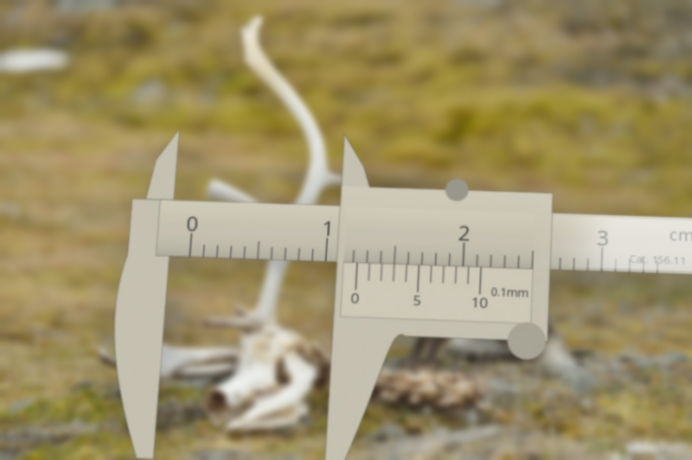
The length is 12.3mm
